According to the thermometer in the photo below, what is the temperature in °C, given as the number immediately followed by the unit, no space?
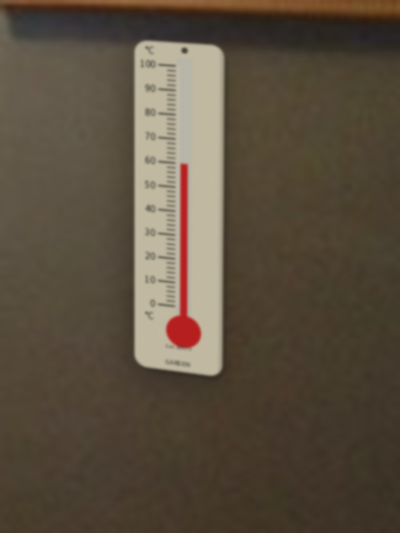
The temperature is 60°C
